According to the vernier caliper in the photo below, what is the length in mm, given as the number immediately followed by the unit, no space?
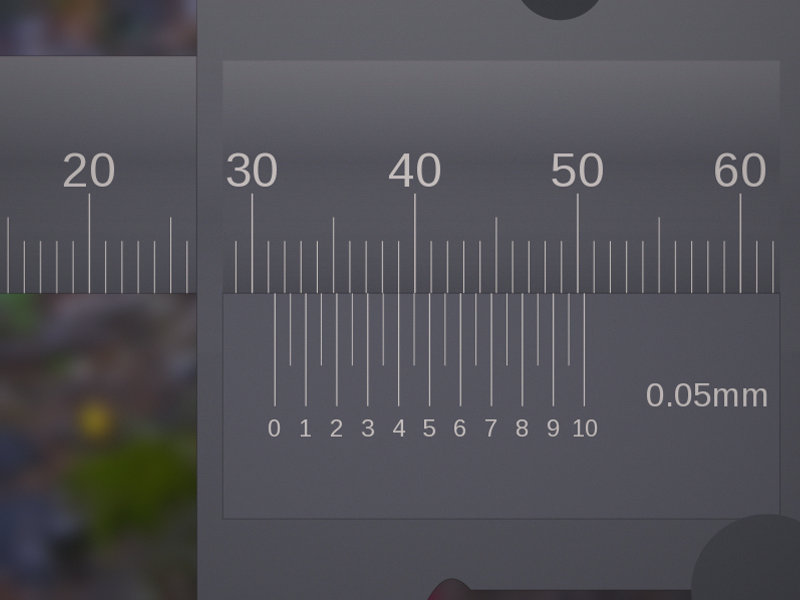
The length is 31.4mm
